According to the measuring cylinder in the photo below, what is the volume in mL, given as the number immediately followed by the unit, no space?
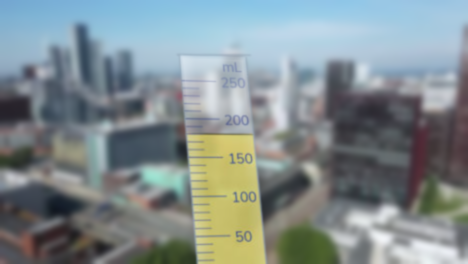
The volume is 180mL
